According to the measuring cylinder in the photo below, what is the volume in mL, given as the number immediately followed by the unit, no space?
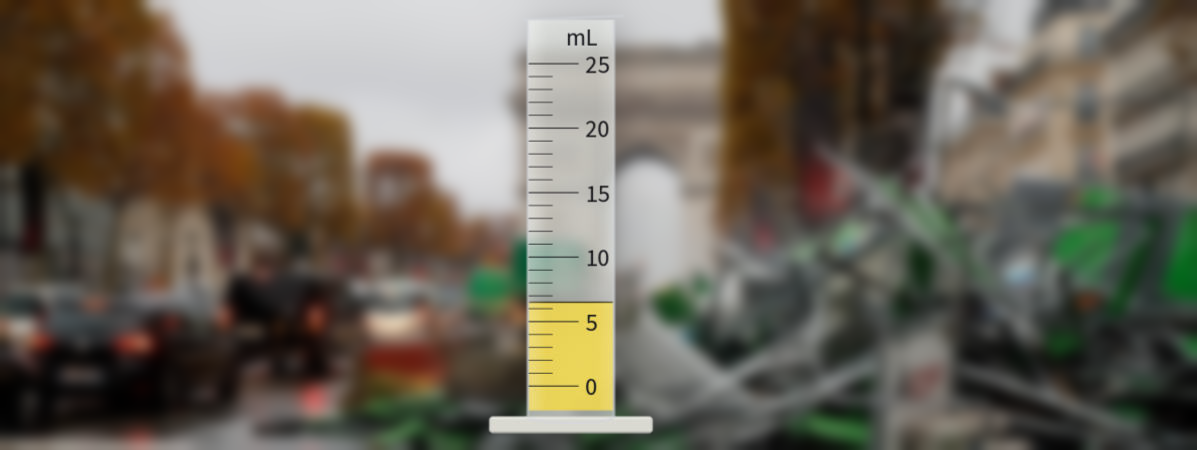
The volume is 6.5mL
